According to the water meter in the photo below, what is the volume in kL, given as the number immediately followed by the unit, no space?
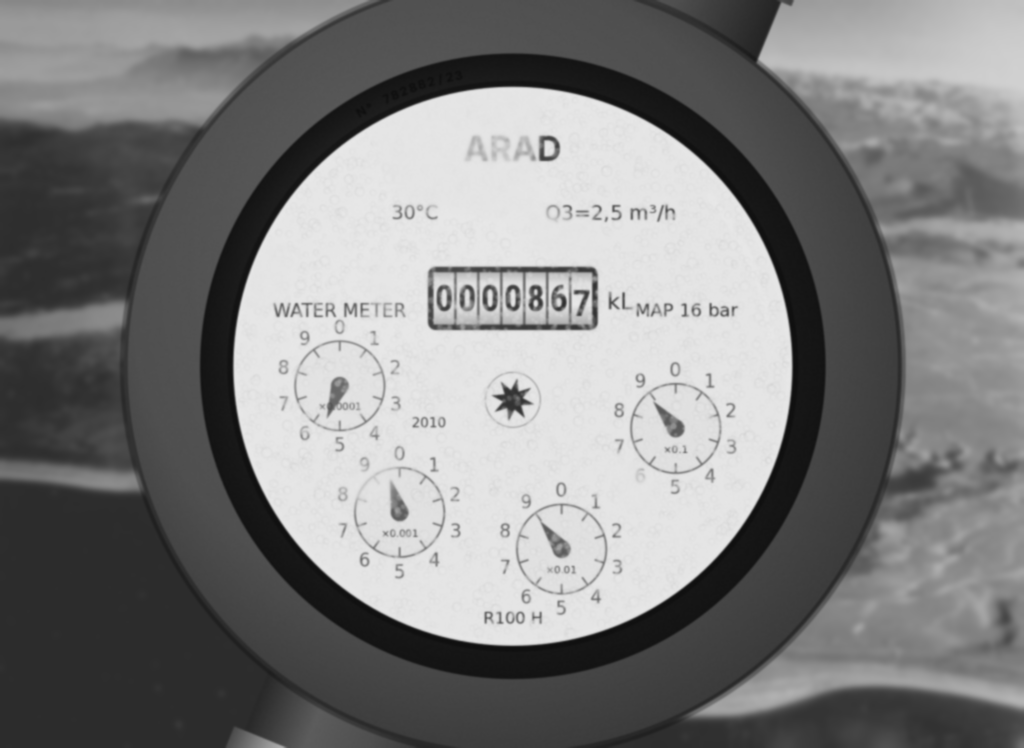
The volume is 866.8895kL
